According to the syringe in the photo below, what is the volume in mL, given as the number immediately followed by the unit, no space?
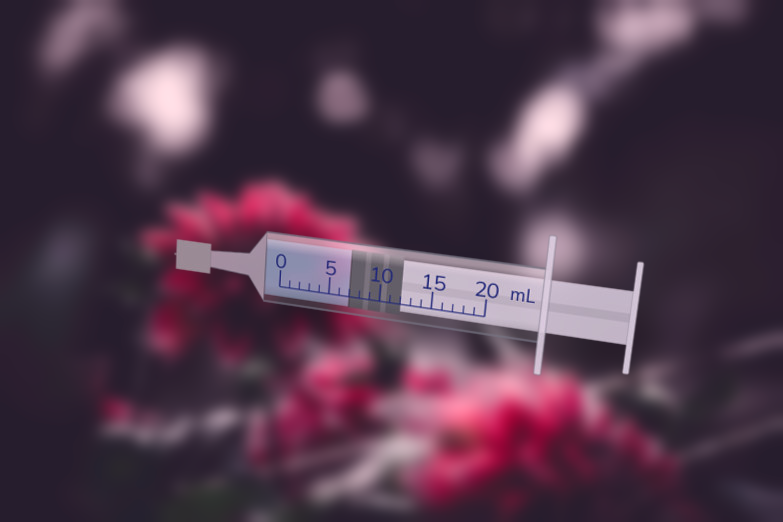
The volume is 7mL
